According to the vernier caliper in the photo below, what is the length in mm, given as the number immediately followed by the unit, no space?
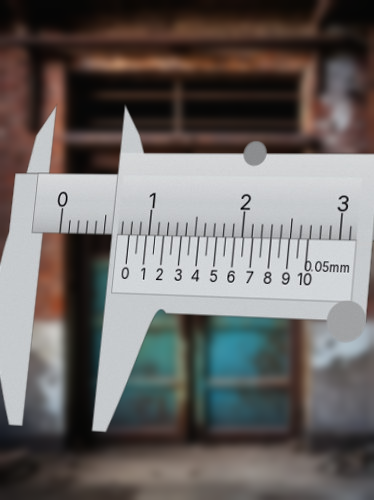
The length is 7.8mm
